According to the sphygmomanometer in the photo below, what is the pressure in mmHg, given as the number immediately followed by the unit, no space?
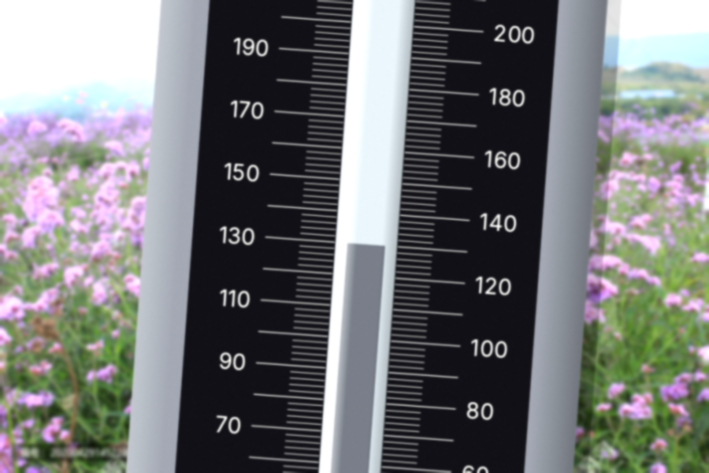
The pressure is 130mmHg
